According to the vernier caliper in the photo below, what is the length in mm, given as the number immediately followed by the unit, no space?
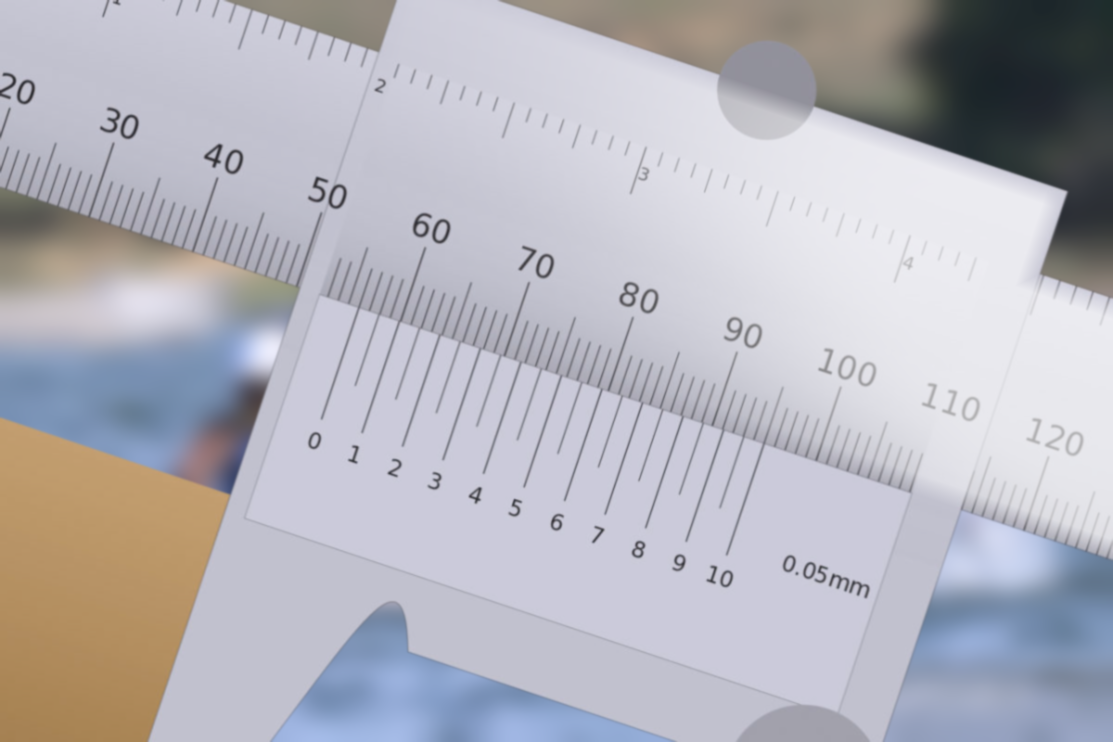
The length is 56.0mm
